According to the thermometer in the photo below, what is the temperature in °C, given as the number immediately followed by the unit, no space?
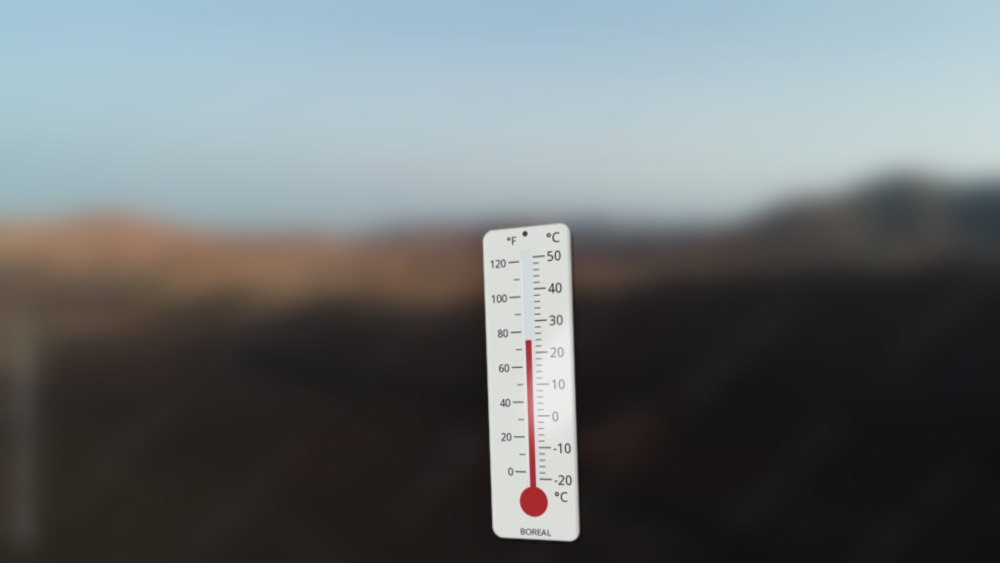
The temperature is 24°C
